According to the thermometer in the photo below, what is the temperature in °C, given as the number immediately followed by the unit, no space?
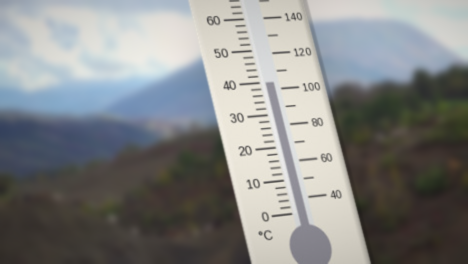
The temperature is 40°C
